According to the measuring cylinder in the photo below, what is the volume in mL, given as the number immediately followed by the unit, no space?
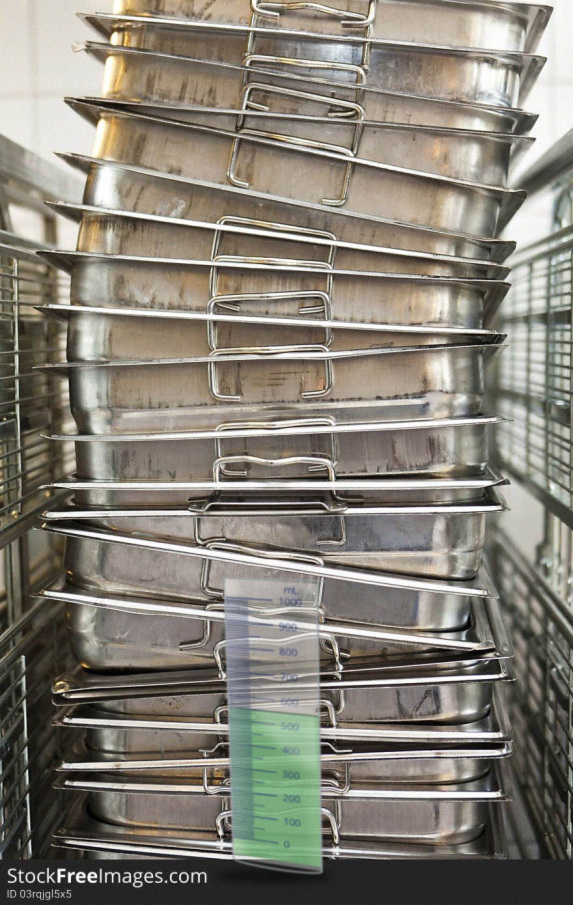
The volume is 550mL
